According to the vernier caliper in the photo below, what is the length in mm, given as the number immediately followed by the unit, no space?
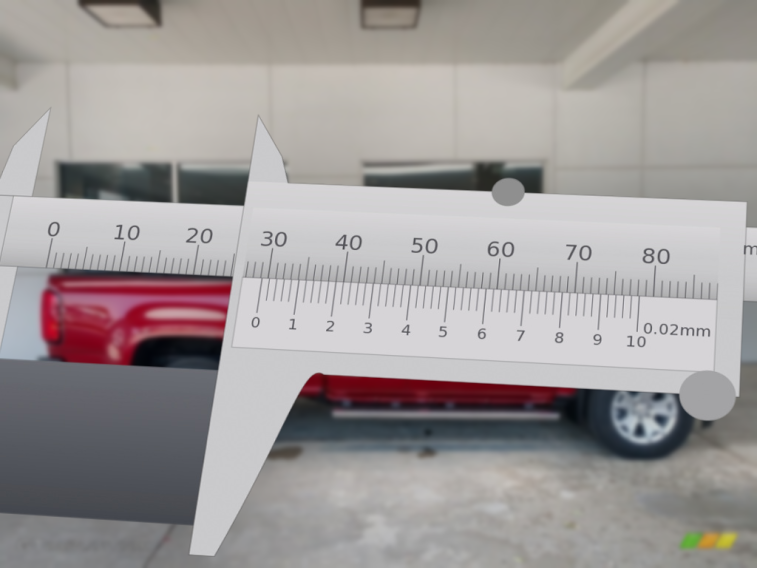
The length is 29.2mm
